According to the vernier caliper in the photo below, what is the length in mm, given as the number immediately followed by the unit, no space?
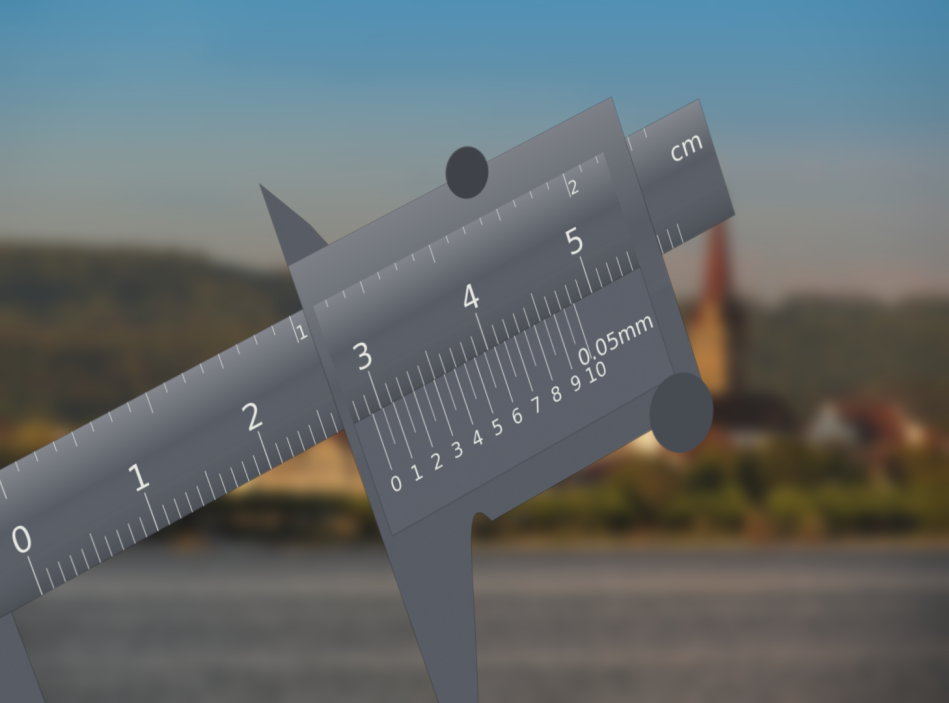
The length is 29.2mm
